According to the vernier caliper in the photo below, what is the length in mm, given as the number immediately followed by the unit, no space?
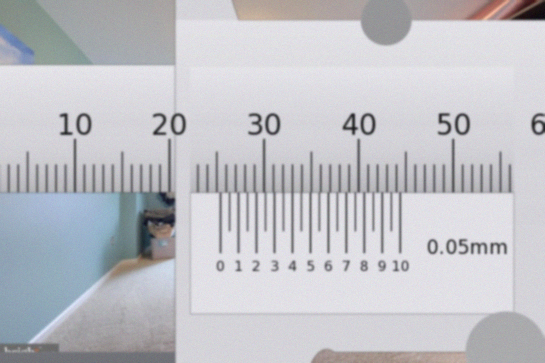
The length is 25.4mm
